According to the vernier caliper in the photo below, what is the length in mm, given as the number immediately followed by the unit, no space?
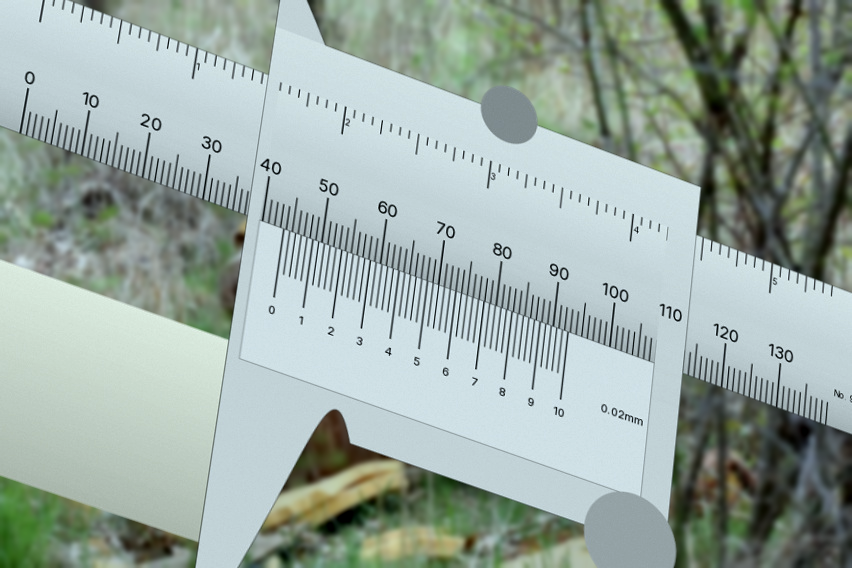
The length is 43.6mm
